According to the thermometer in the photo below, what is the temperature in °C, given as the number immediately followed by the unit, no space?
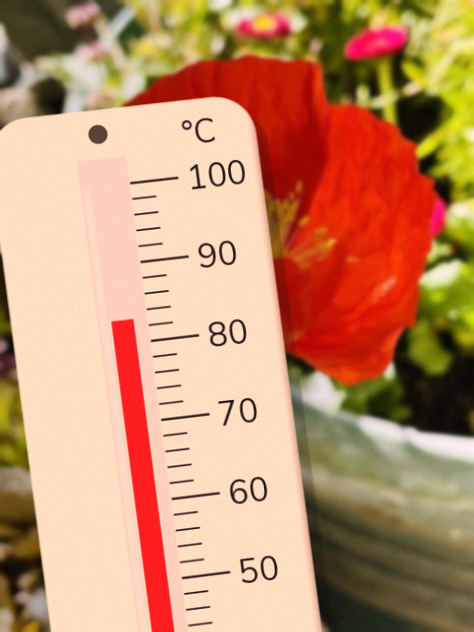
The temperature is 83°C
